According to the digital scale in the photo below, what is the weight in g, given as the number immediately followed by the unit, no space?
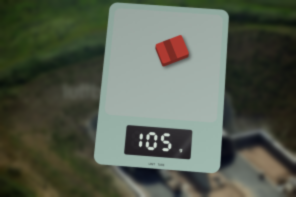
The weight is 105g
